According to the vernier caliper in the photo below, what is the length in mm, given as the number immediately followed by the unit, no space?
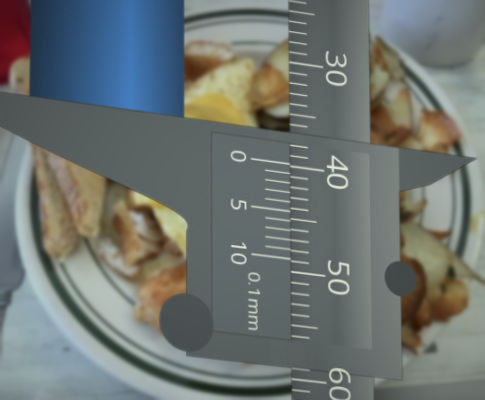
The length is 39.8mm
